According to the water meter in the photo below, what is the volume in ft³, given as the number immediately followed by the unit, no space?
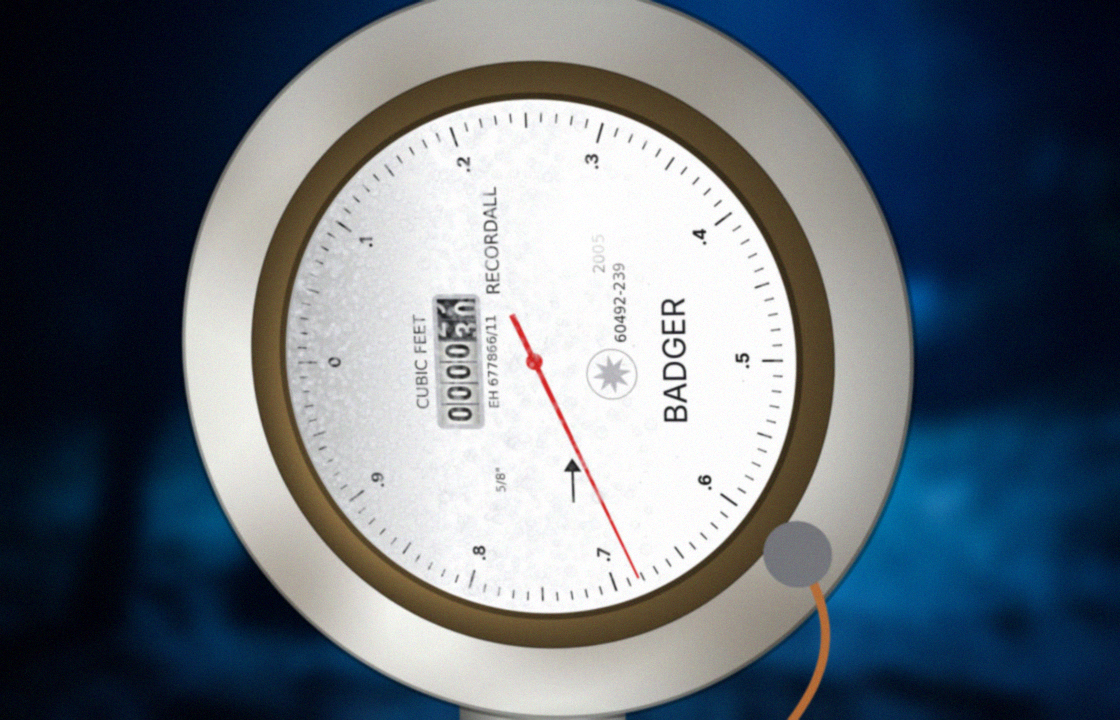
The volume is 29.68ft³
